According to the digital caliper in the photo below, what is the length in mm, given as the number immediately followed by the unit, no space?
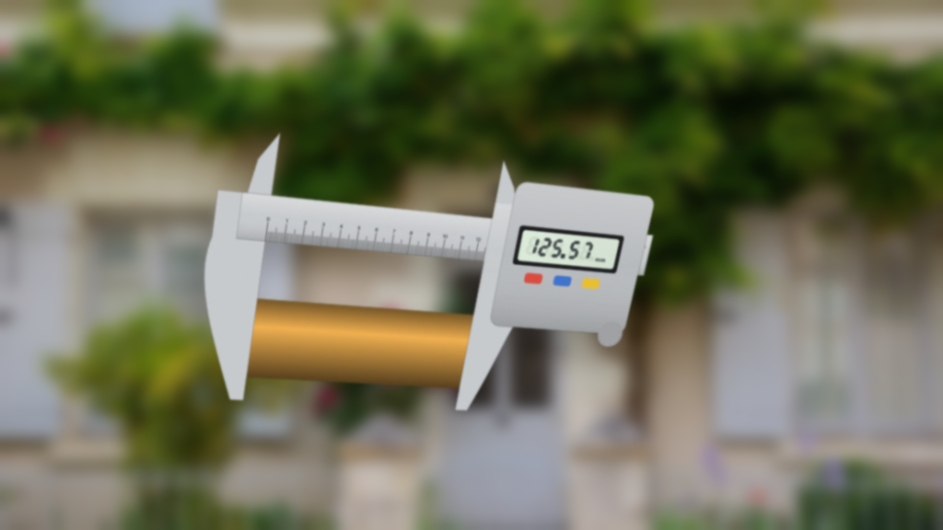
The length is 125.57mm
